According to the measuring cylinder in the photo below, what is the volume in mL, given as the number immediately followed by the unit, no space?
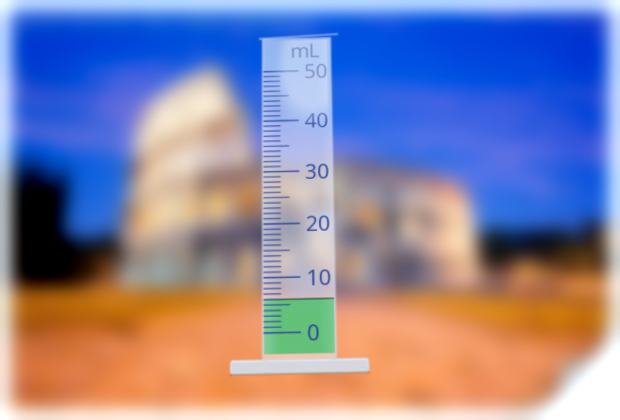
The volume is 6mL
